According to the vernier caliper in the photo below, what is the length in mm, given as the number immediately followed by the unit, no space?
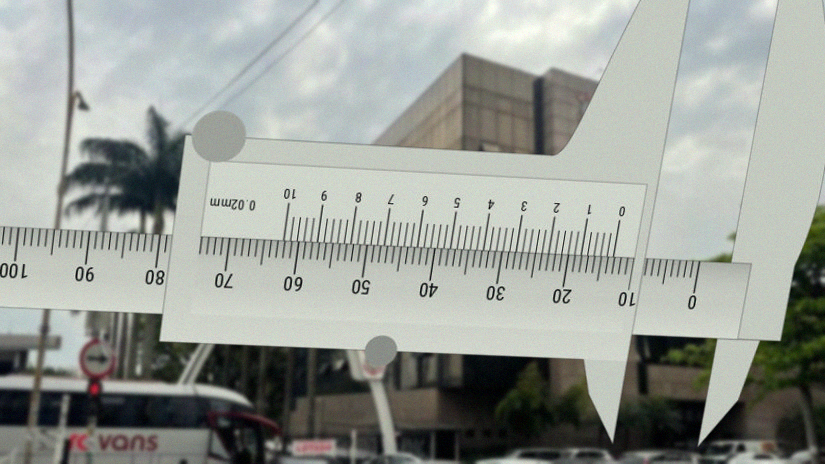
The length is 13.2mm
